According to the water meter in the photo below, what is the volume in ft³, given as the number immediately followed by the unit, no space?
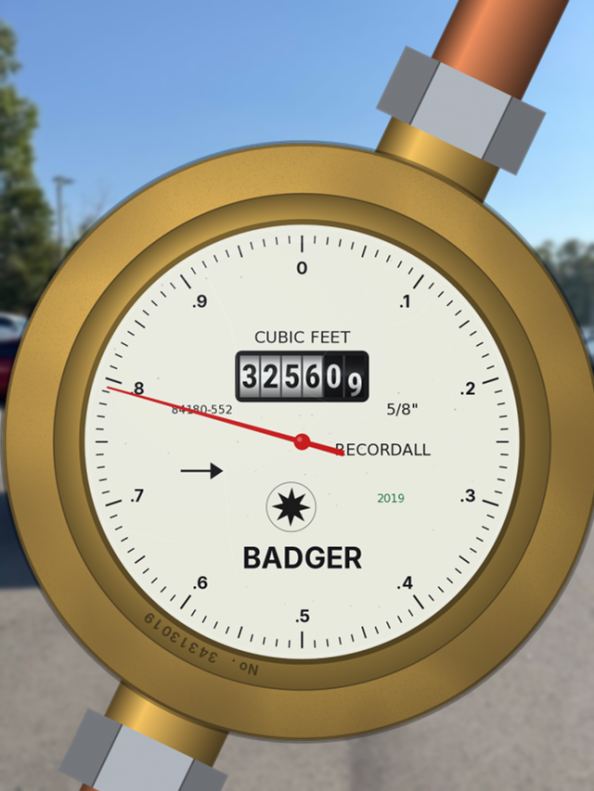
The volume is 325608.79ft³
